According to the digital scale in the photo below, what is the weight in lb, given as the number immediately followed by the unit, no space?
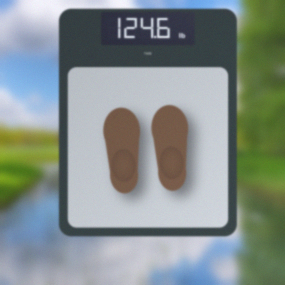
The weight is 124.6lb
